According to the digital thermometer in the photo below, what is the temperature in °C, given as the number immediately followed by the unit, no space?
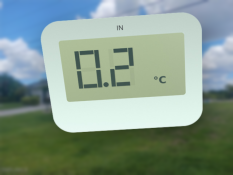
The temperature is 0.2°C
